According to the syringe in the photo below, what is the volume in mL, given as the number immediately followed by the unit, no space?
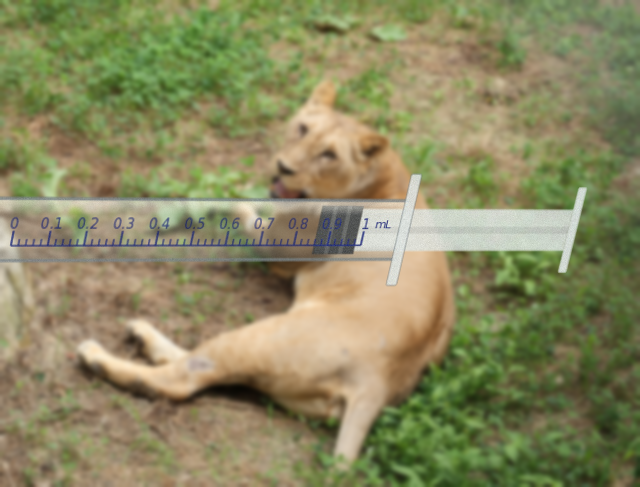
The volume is 0.86mL
